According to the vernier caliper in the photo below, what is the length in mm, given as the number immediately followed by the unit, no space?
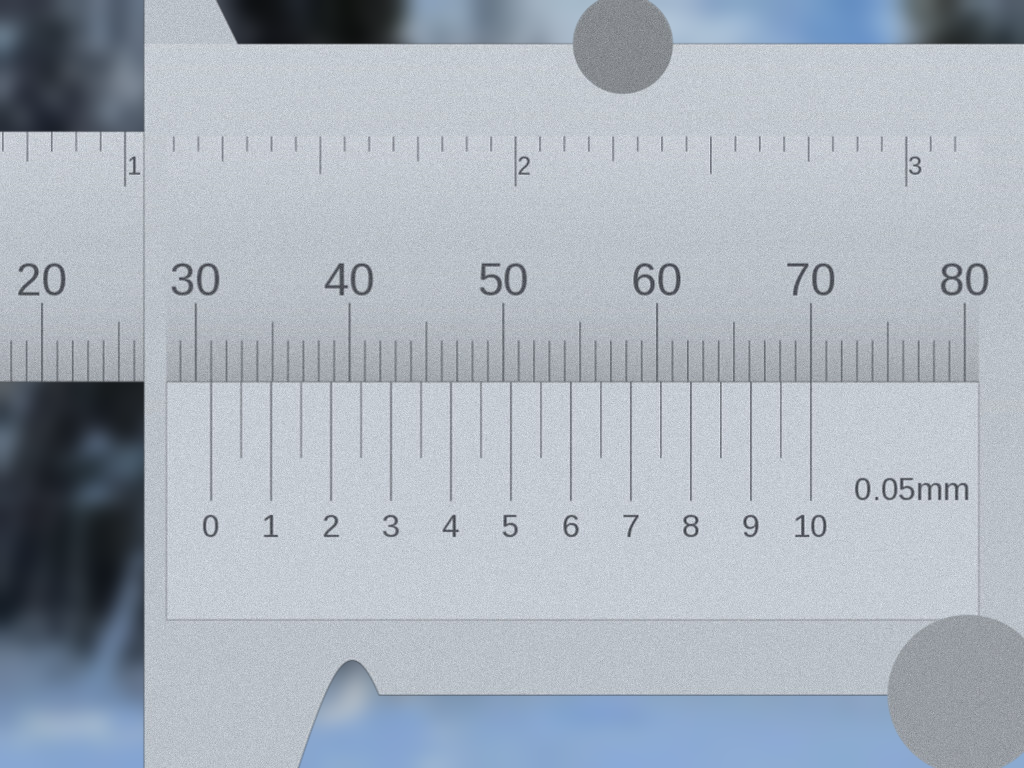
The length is 31.0mm
